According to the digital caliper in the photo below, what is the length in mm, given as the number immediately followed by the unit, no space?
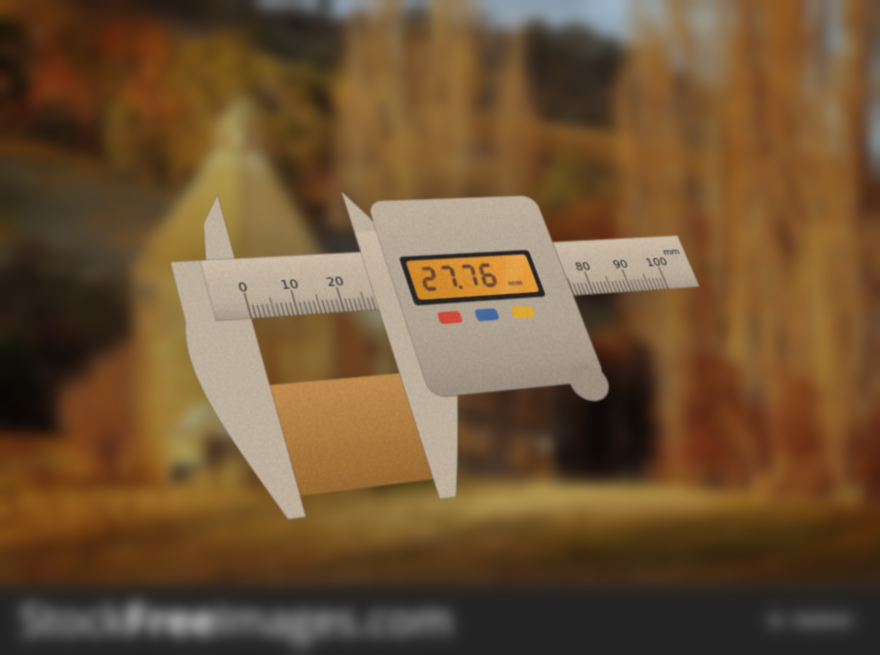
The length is 27.76mm
